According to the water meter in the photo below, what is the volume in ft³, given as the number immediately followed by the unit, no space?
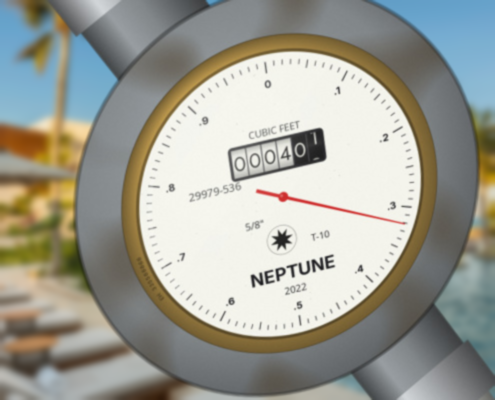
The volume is 401.32ft³
